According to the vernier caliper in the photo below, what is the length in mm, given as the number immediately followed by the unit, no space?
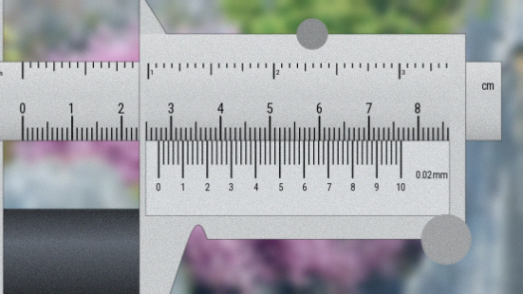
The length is 27.5mm
